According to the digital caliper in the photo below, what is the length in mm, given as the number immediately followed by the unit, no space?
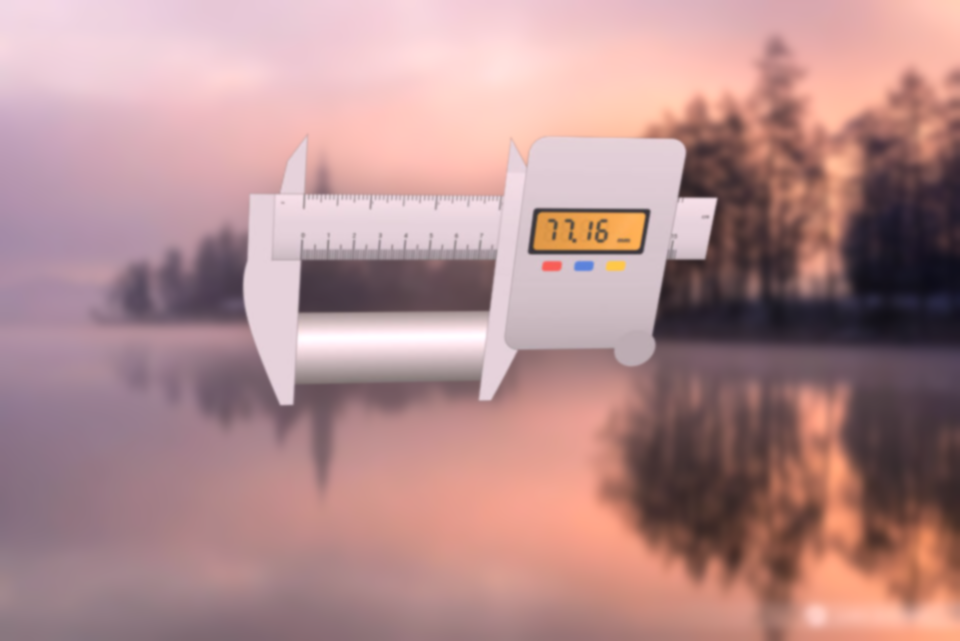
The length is 77.16mm
